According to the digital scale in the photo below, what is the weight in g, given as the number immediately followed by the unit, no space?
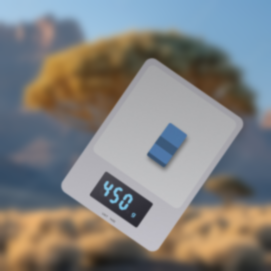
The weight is 450g
